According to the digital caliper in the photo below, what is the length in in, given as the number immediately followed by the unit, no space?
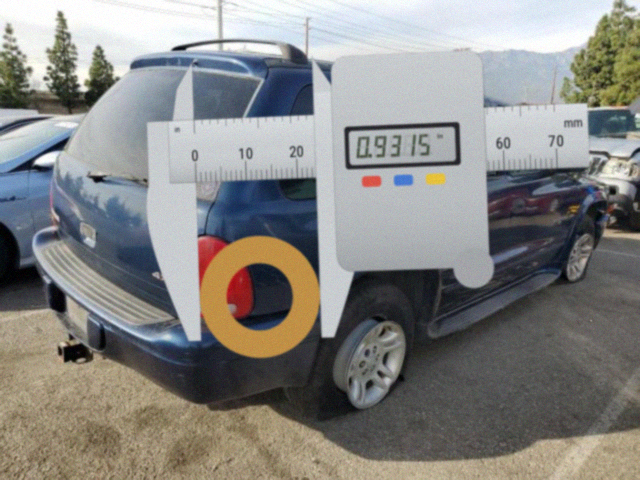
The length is 0.9315in
